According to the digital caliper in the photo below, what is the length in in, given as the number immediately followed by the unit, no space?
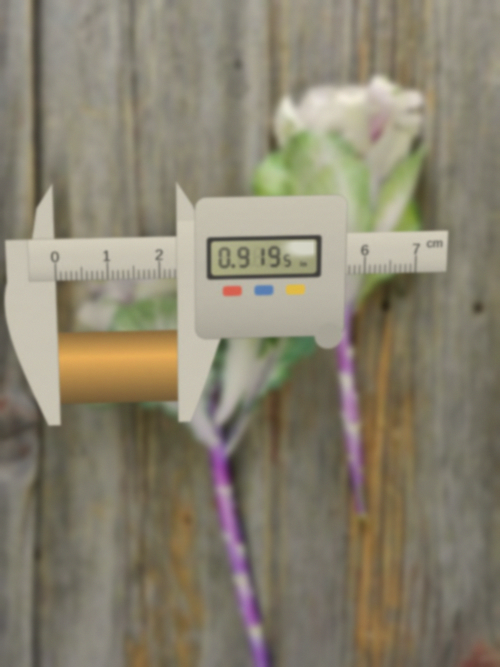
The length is 0.9195in
